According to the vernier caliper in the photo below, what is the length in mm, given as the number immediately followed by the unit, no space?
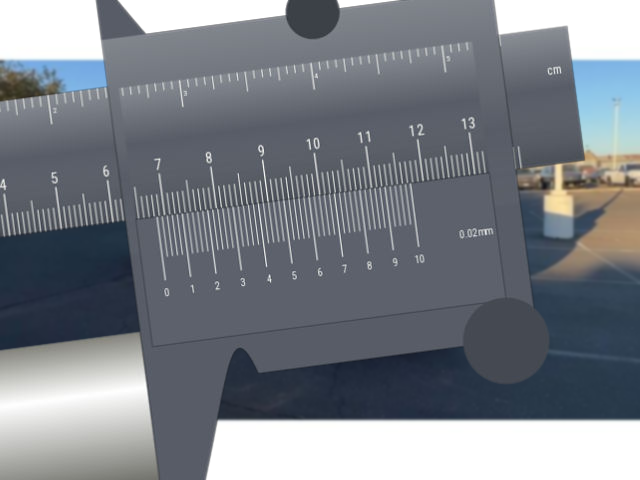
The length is 68.5mm
